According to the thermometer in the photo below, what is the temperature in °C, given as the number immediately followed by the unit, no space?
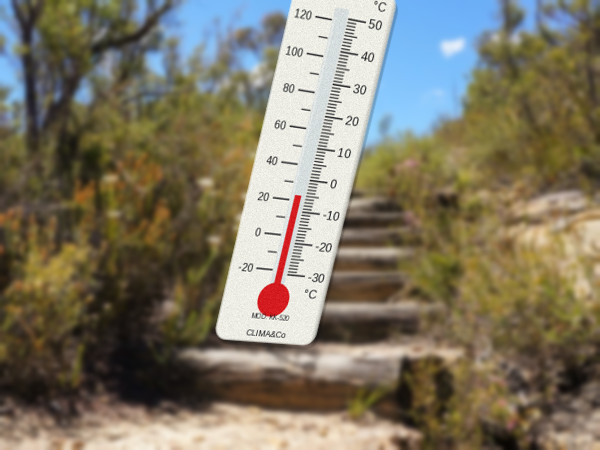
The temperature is -5°C
